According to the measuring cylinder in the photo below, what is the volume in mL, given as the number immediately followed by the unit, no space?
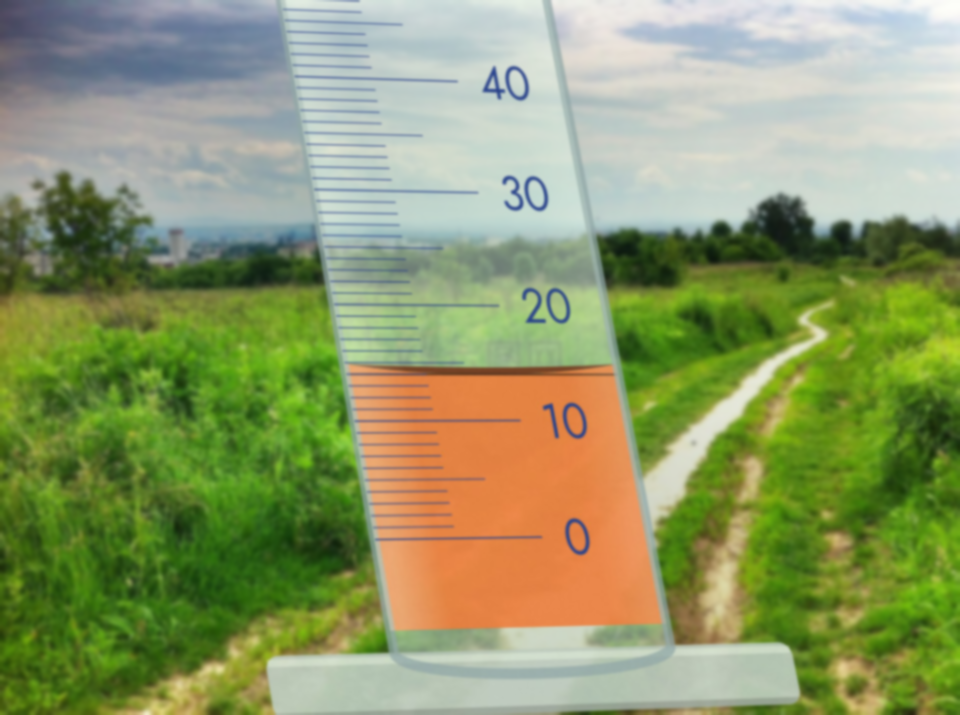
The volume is 14mL
